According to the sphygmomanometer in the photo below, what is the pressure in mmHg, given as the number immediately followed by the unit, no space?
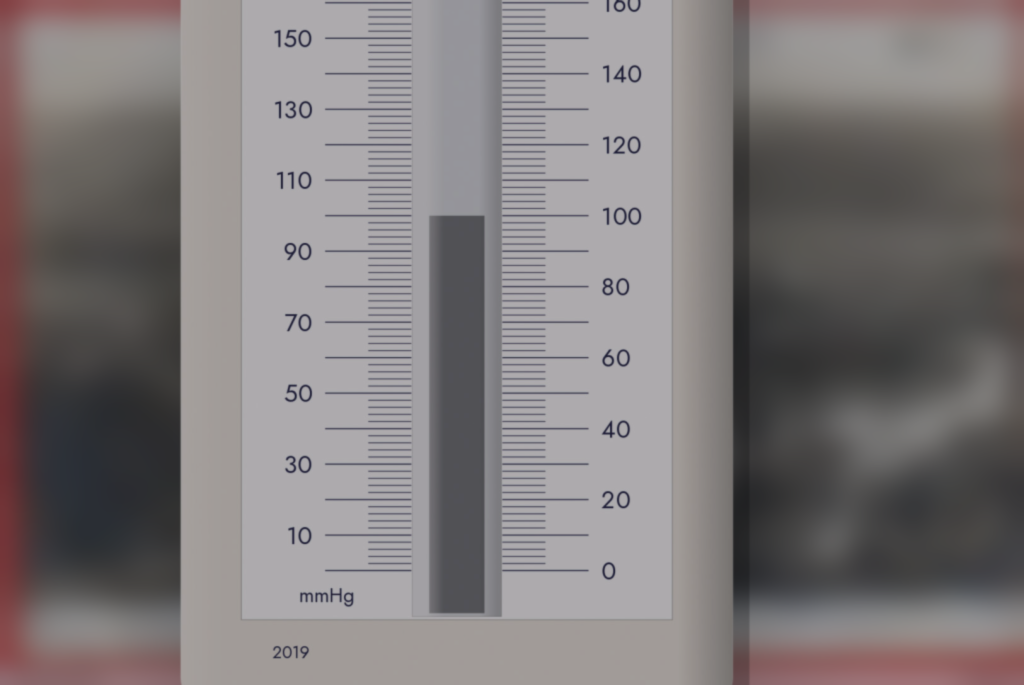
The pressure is 100mmHg
